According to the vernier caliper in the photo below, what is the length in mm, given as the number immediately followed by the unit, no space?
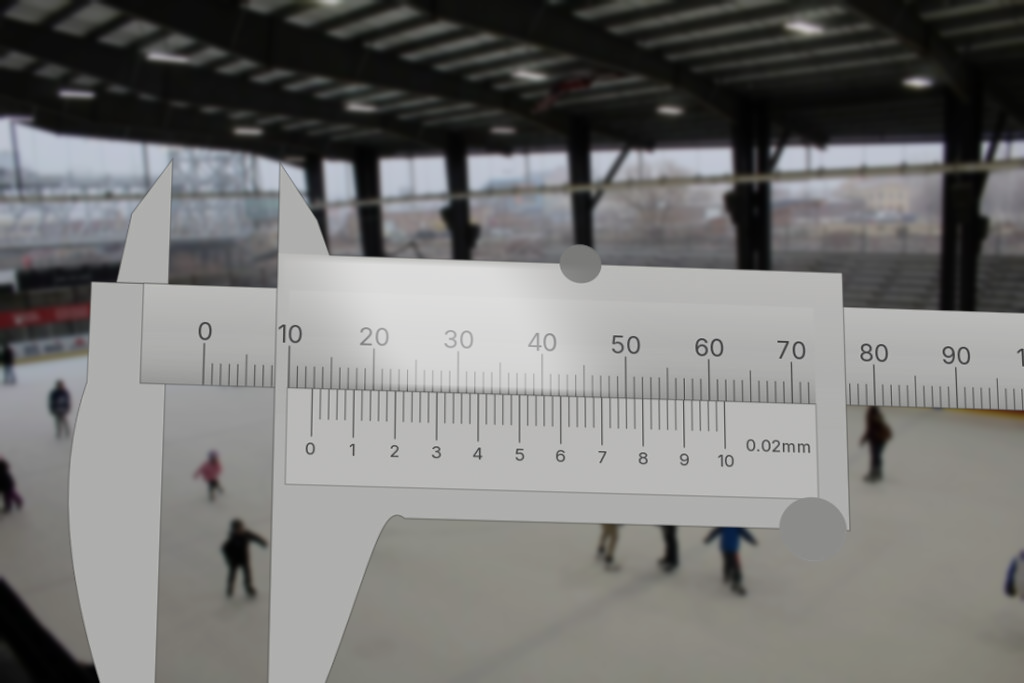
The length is 12.8mm
